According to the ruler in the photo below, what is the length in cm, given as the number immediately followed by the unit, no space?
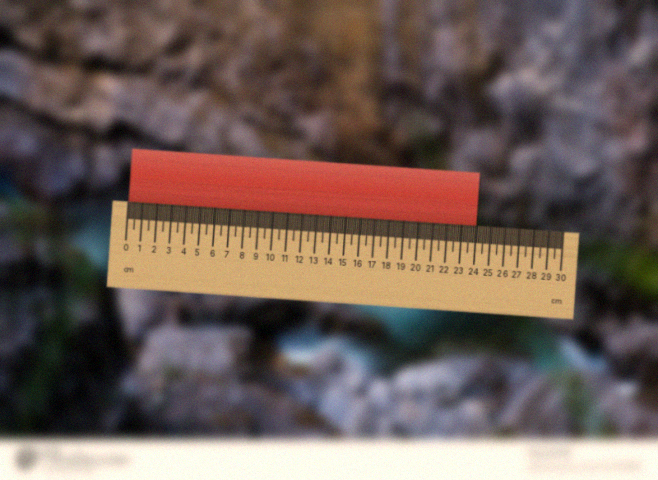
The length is 24cm
